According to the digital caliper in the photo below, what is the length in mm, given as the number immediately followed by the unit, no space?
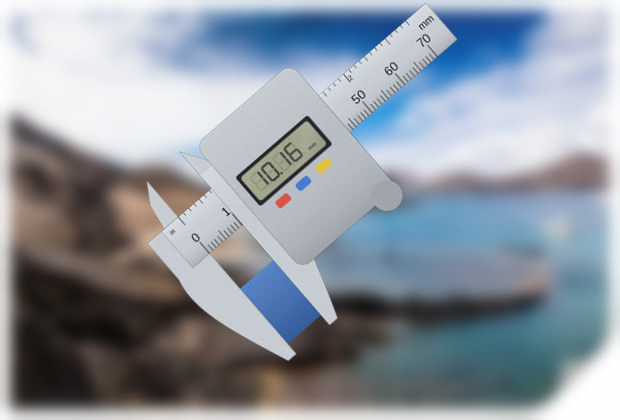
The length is 10.16mm
